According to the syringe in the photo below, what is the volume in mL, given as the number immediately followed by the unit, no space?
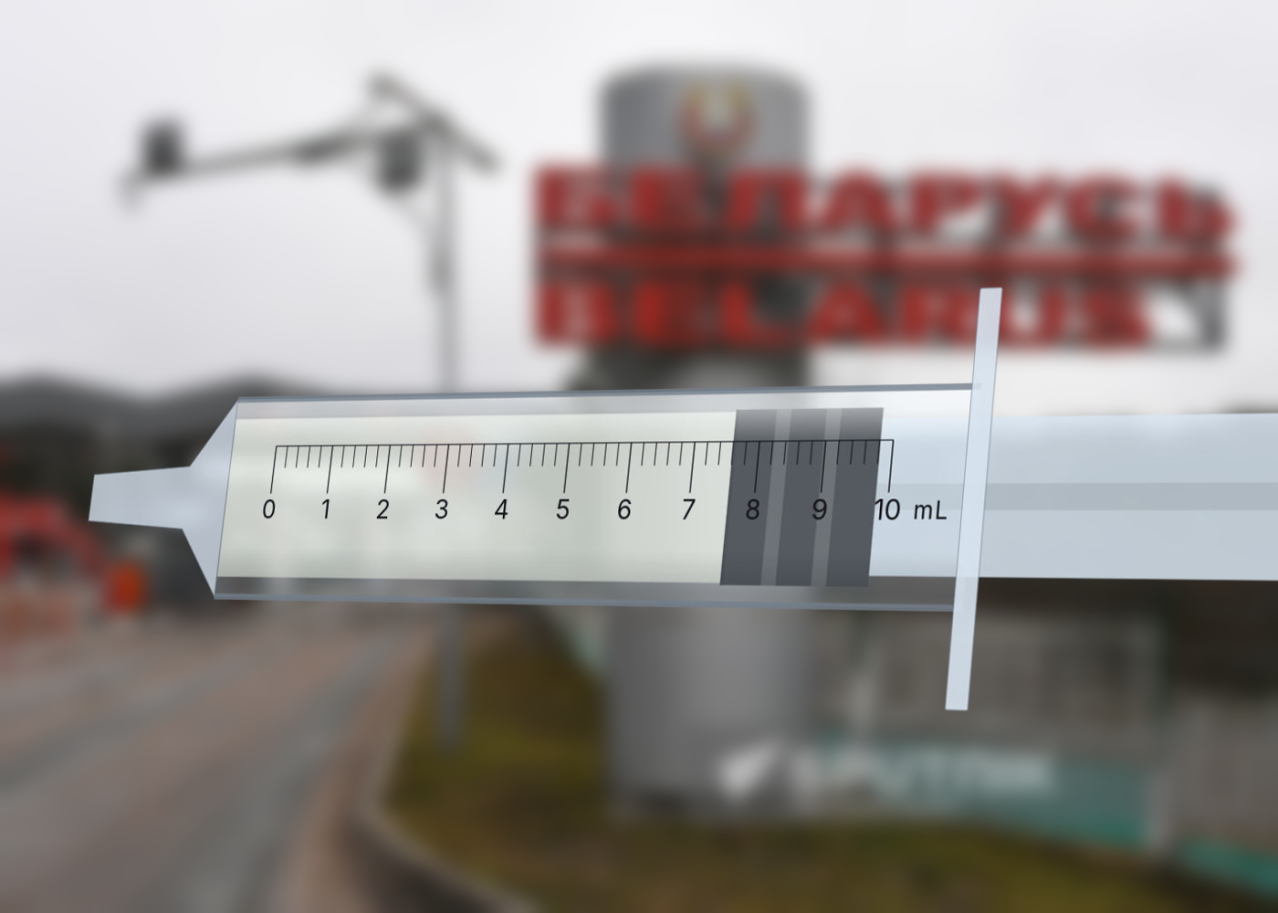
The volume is 7.6mL
